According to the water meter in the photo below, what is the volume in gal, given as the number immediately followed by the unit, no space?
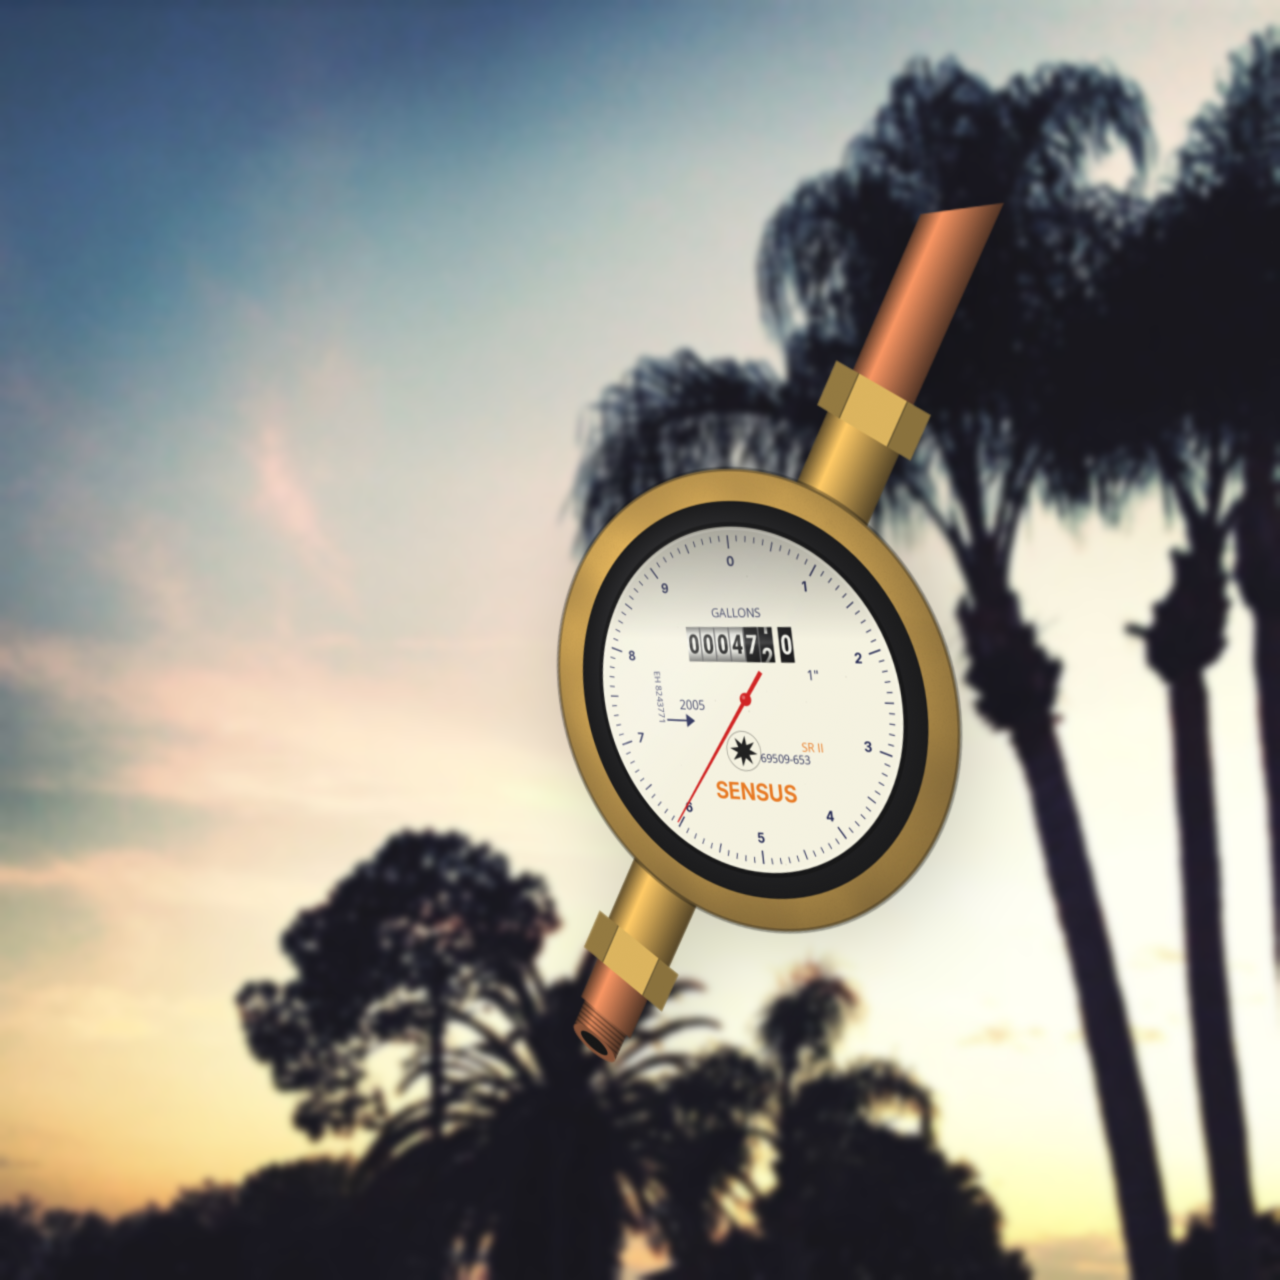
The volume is 4716.0gal
